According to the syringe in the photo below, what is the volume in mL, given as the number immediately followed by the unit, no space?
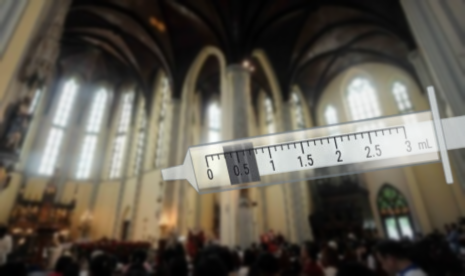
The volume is 0.3mL
